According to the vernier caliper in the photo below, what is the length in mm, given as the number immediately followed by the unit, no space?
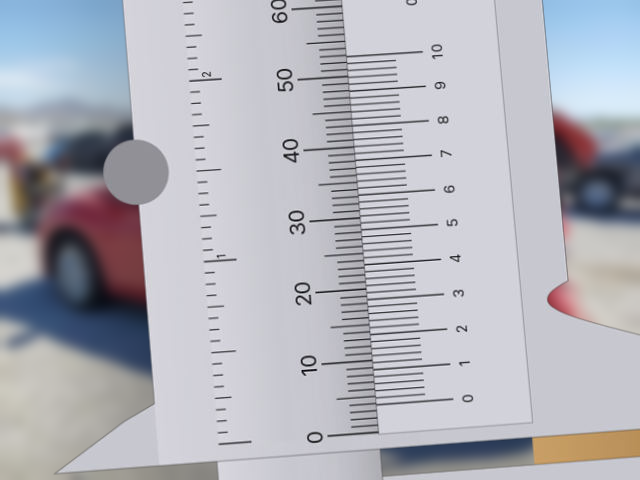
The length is 3.8mm
